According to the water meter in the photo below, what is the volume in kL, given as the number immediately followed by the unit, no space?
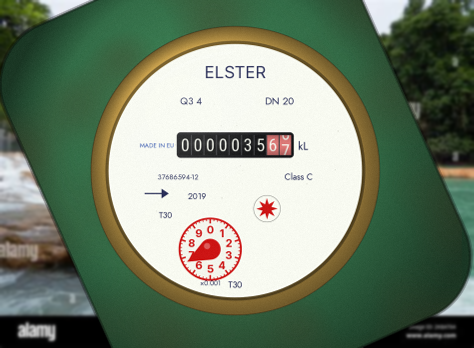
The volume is 35.666kL
